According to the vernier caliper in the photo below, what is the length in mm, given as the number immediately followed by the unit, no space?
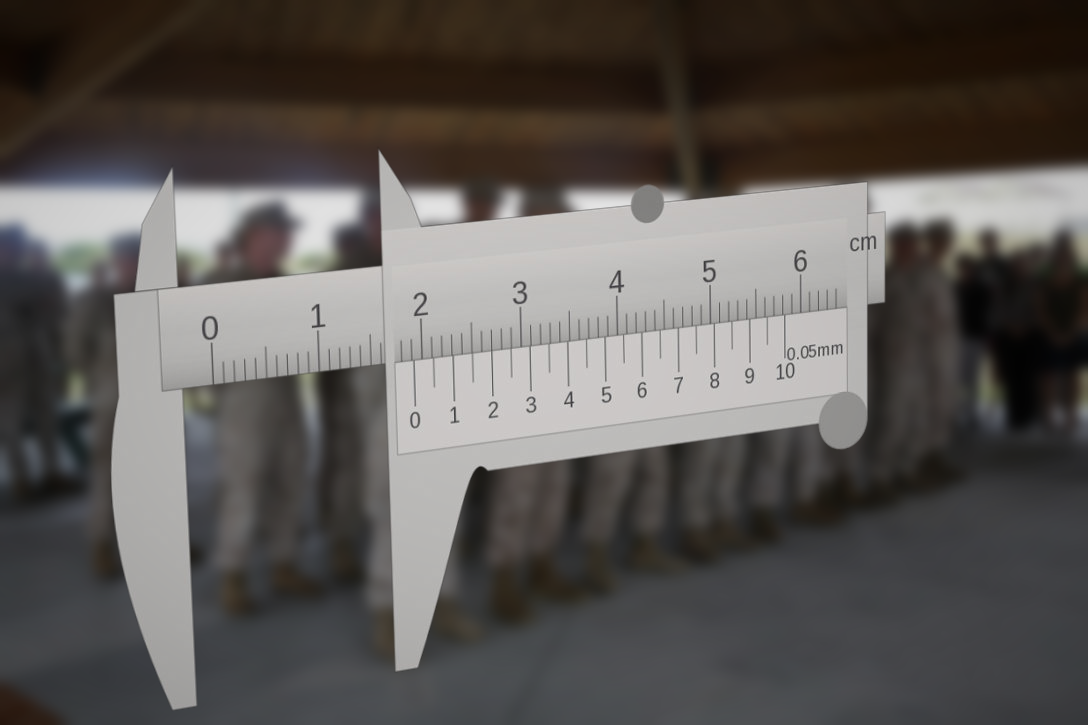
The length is 19.2mm
